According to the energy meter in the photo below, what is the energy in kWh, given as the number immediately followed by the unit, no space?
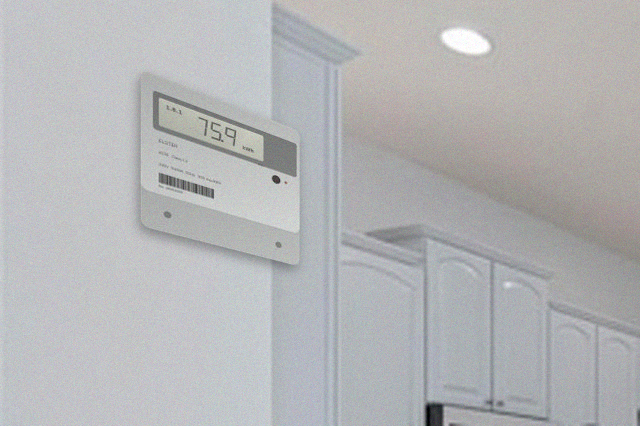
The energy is 75.9kWh
